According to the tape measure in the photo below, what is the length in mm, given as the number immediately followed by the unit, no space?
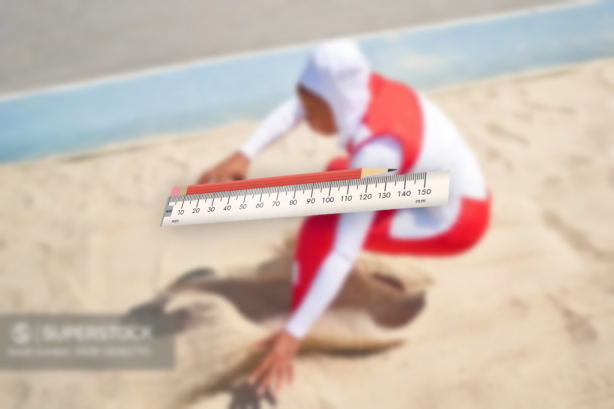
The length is 135mm
